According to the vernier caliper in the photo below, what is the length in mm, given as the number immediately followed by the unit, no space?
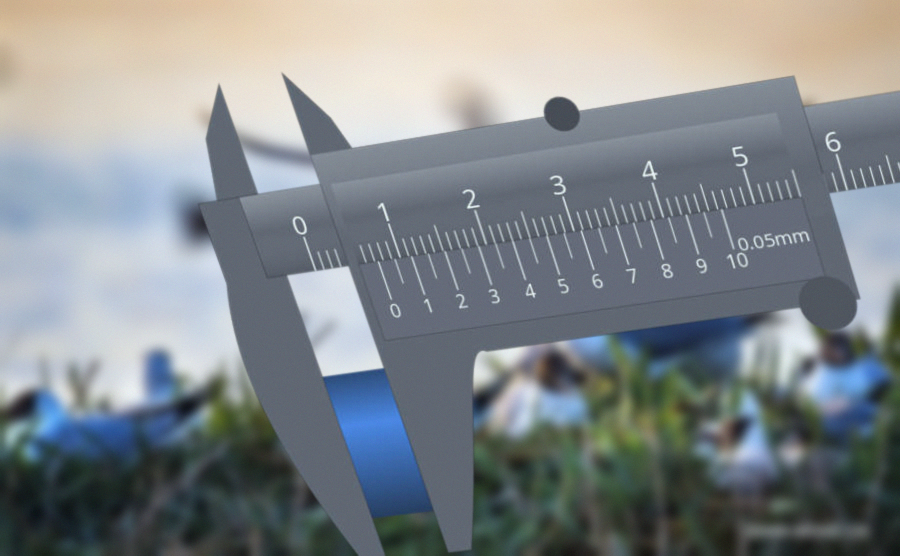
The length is 7.4mm
